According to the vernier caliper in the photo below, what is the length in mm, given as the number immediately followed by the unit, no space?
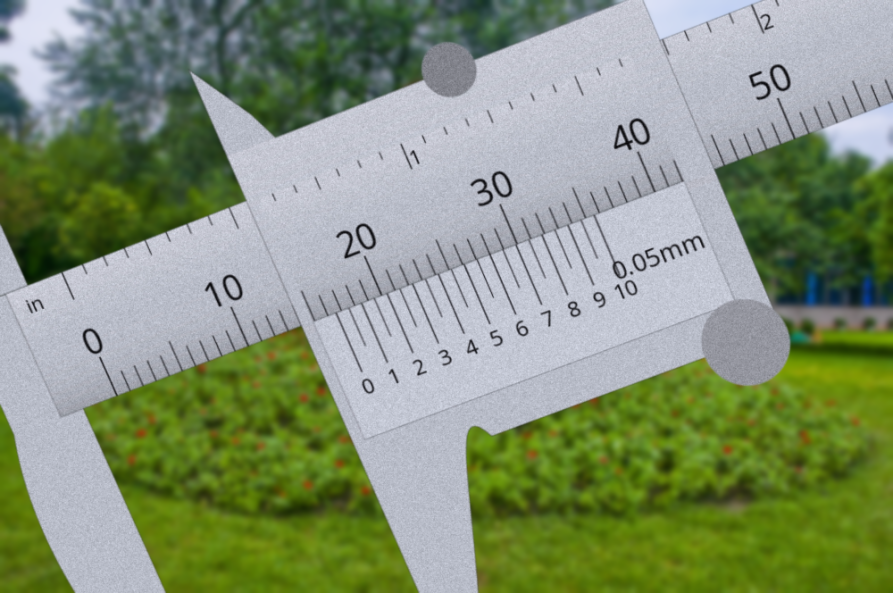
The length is 16.6mm
